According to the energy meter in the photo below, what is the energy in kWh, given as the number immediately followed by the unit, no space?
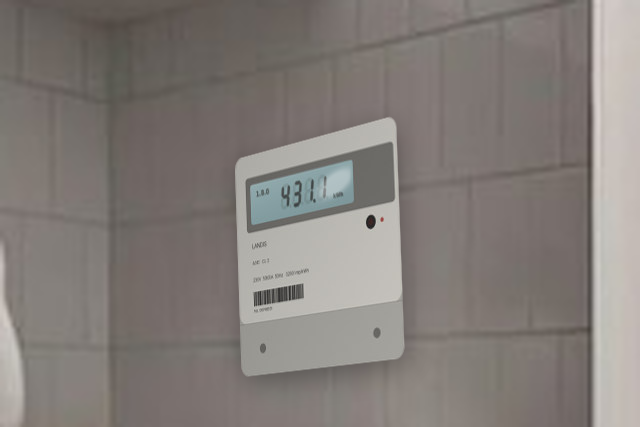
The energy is 431.1kWh
